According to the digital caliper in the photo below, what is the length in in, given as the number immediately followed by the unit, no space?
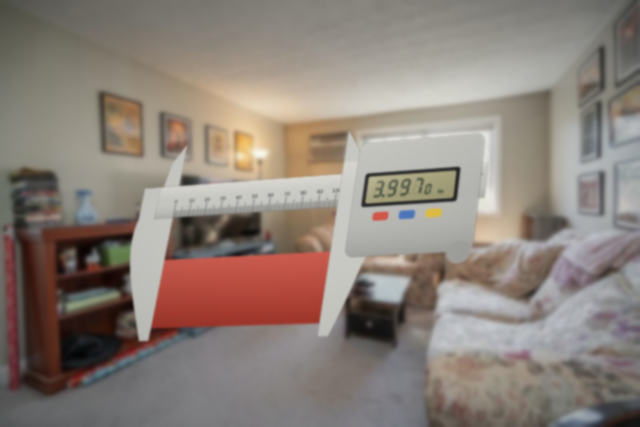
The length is 3.9970in
